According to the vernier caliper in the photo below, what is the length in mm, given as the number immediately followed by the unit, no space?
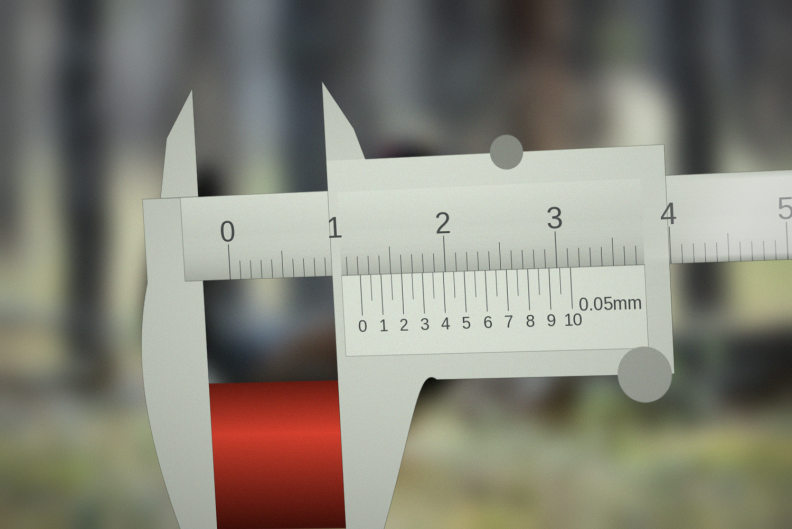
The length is 12.2mm
